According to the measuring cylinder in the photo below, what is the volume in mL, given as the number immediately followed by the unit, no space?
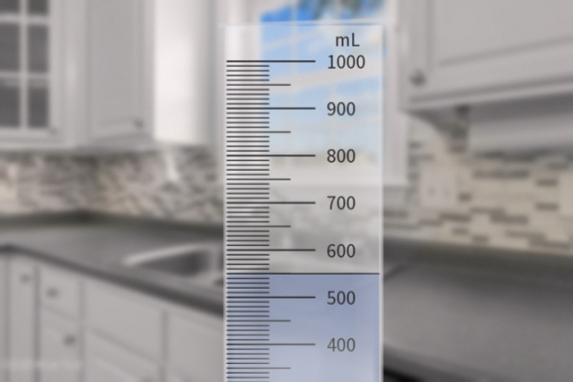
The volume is 550mL
